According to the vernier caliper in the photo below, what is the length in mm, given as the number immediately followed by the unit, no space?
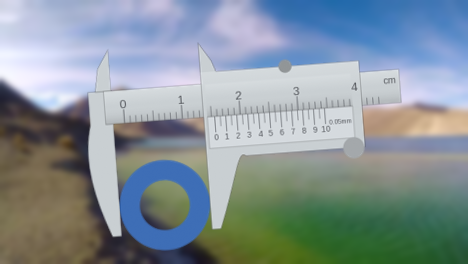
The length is 15.6mm
